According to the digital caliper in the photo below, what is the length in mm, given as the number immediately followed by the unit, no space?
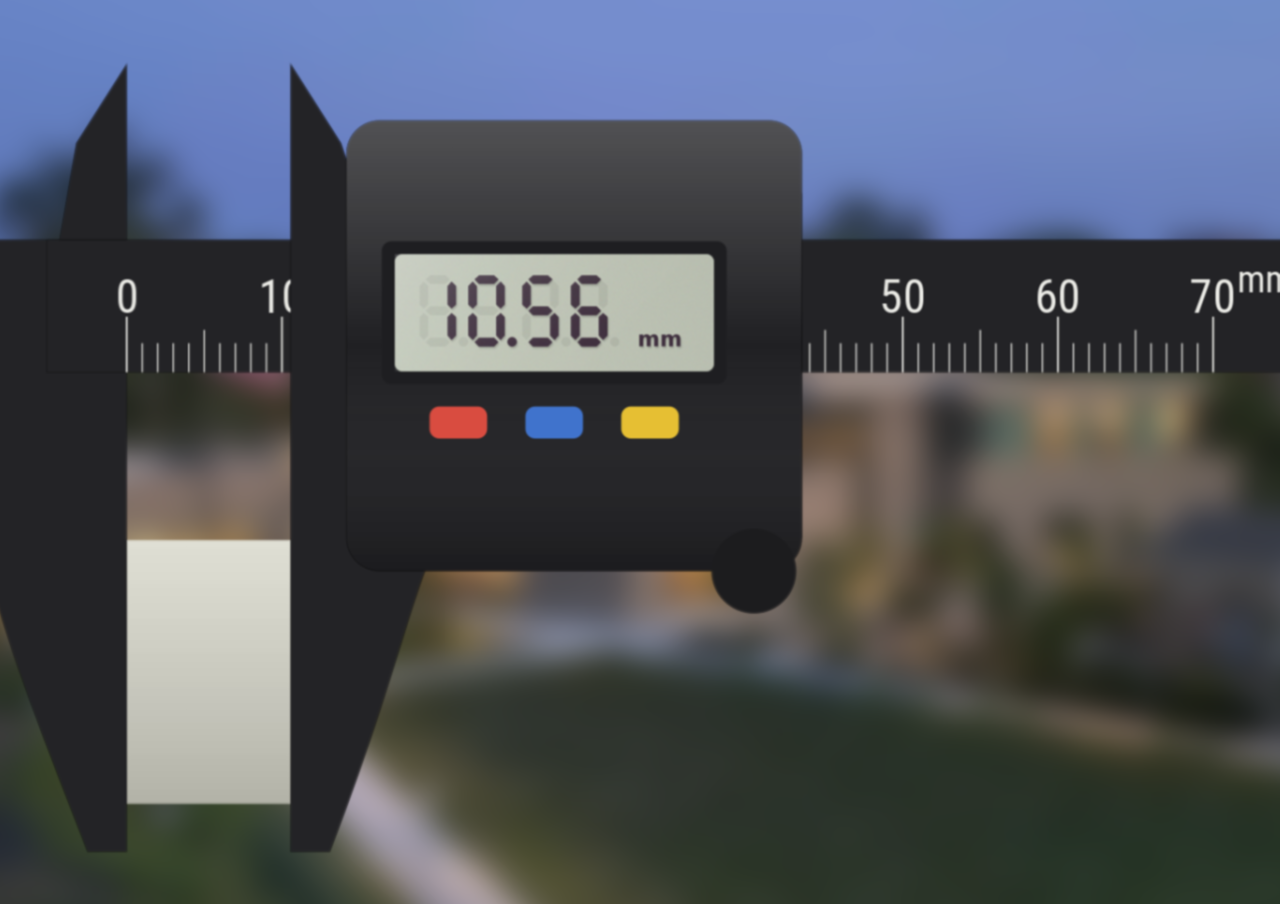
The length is 10.56mm
